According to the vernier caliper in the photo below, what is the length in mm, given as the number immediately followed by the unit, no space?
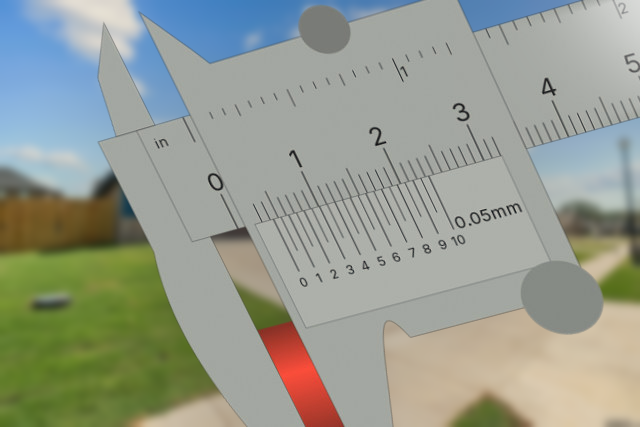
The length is 4.4mm
